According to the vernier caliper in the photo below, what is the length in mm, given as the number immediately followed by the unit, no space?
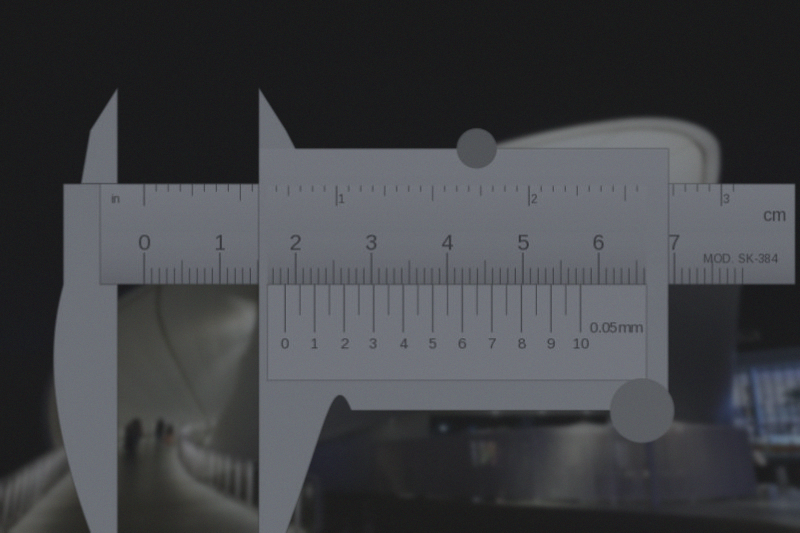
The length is 18.6mm
